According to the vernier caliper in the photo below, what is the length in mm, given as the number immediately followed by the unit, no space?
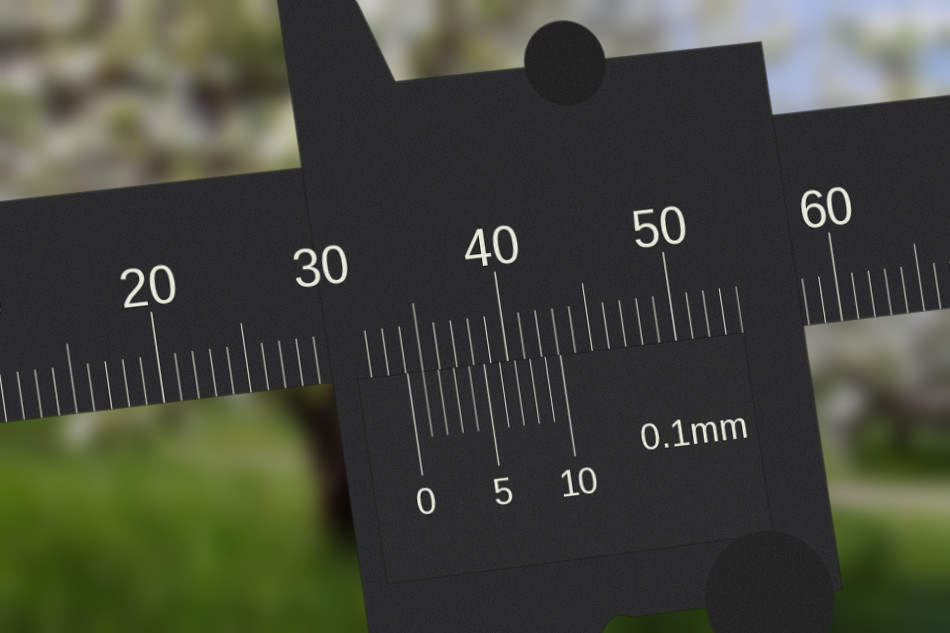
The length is 34.1mm
